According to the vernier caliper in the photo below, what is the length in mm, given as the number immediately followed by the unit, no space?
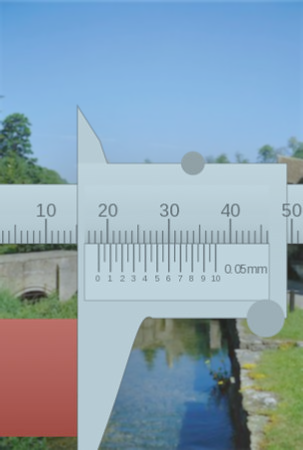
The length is 18.6mm
